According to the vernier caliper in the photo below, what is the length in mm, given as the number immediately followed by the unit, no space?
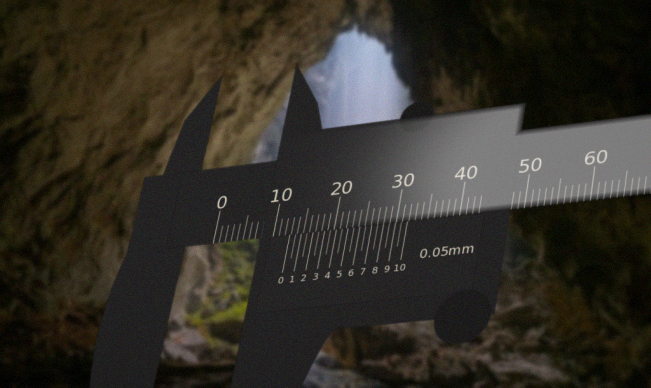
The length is 12.8mm
